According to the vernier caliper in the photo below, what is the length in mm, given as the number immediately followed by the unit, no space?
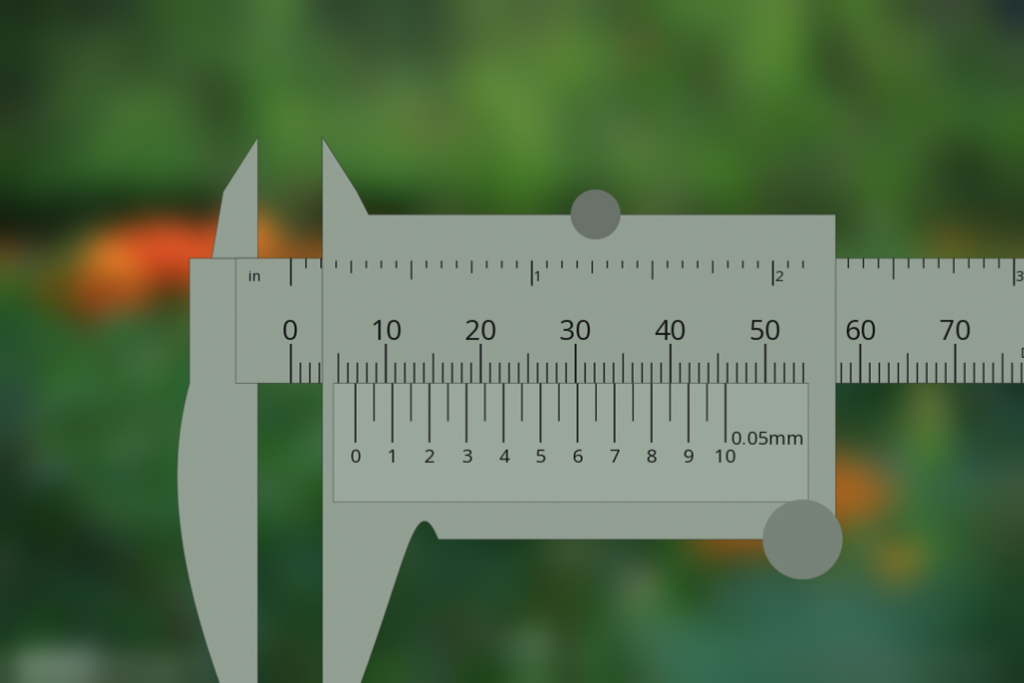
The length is 6.8mm
